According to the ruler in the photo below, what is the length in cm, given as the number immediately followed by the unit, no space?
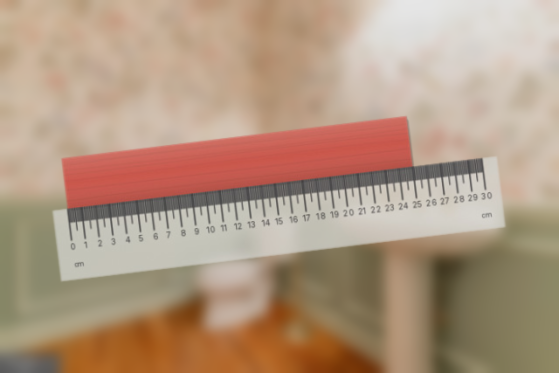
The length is 25cm
